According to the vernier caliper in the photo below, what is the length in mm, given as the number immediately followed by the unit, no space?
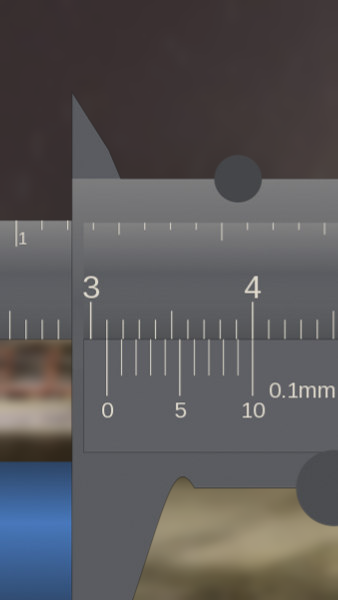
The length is 31.0mm
